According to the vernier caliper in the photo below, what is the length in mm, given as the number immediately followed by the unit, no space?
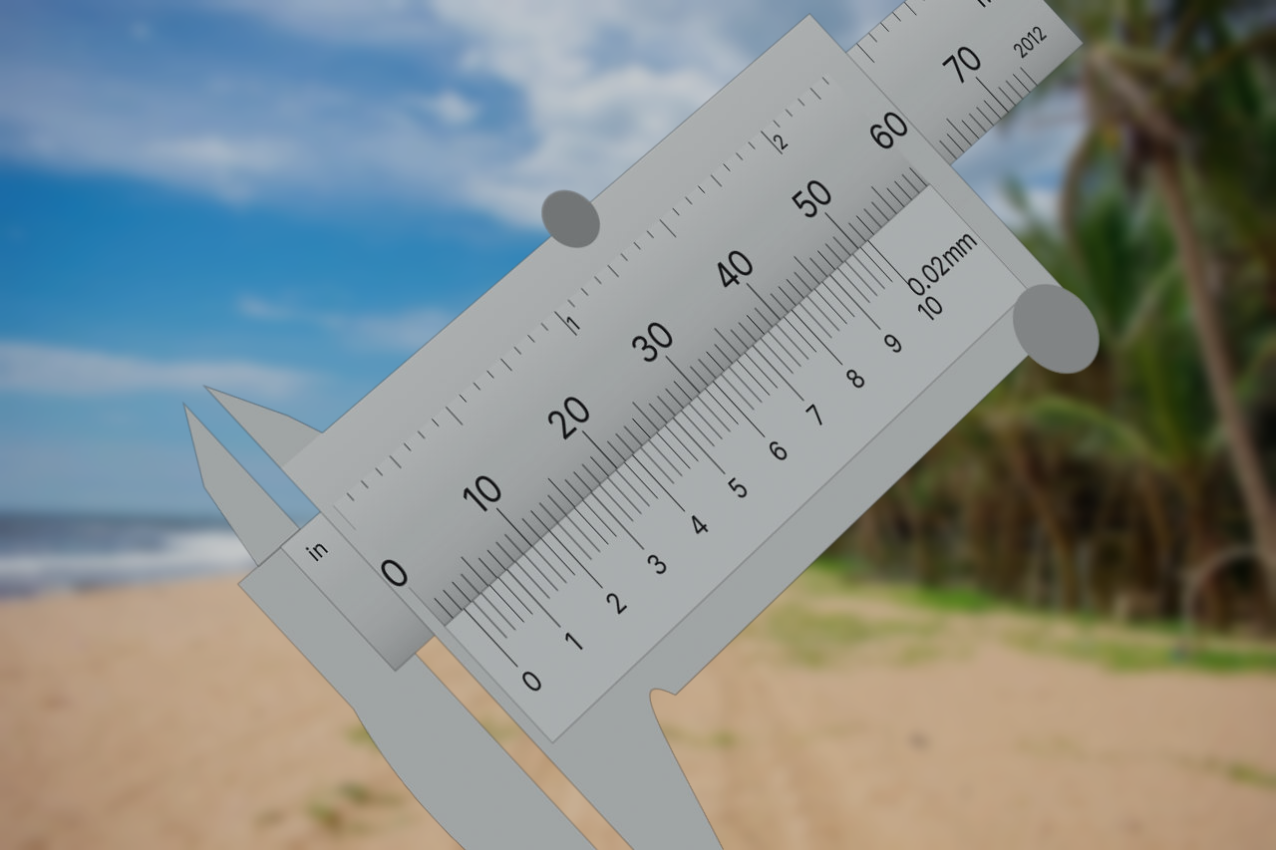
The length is 2.2mm
